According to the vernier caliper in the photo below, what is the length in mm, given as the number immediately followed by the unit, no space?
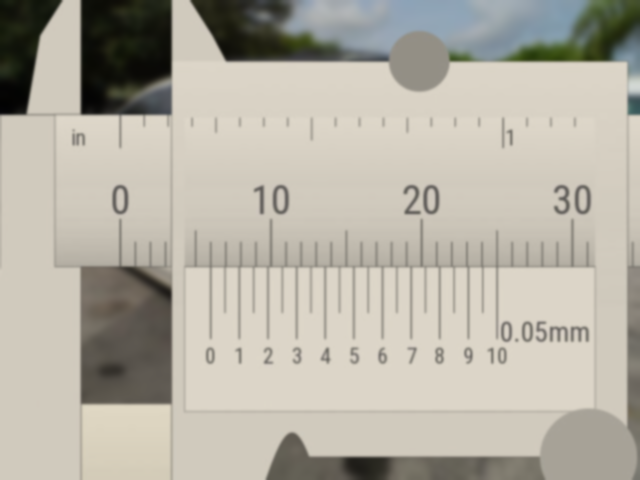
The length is 6.0mm
